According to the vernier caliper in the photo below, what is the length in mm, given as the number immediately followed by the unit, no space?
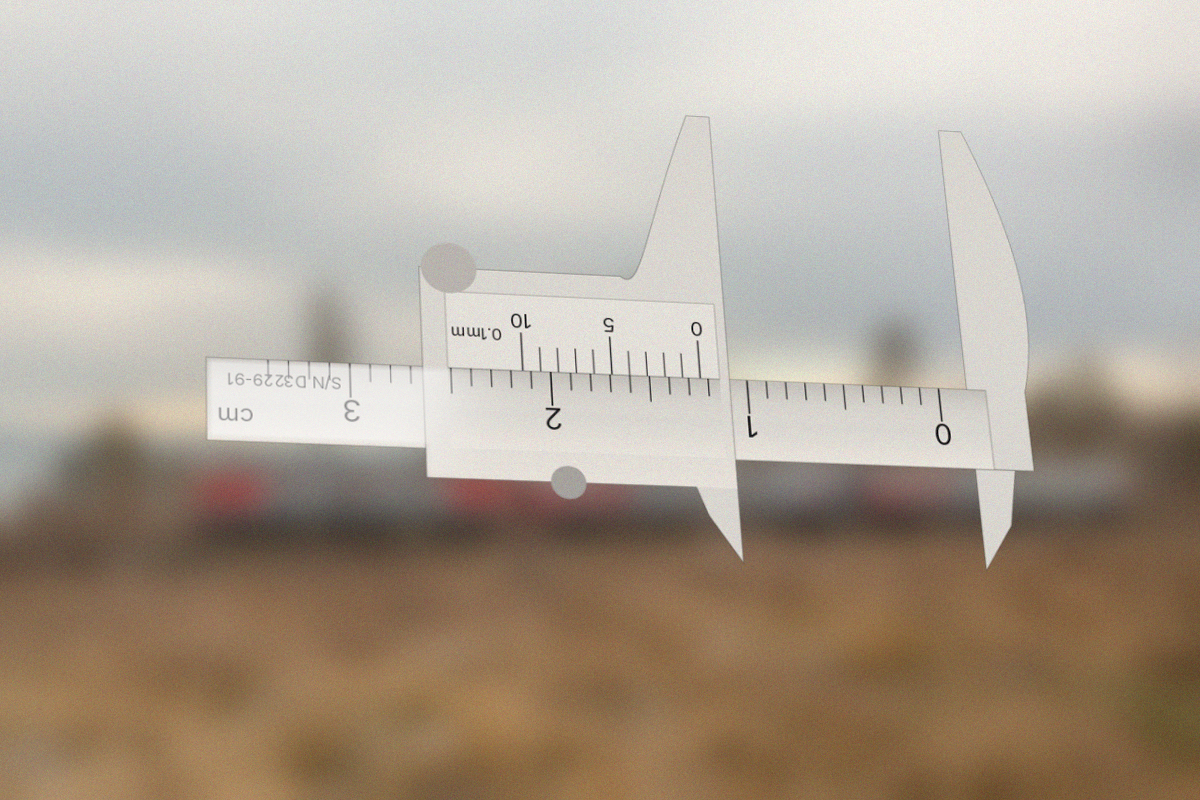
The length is 12.4mm
